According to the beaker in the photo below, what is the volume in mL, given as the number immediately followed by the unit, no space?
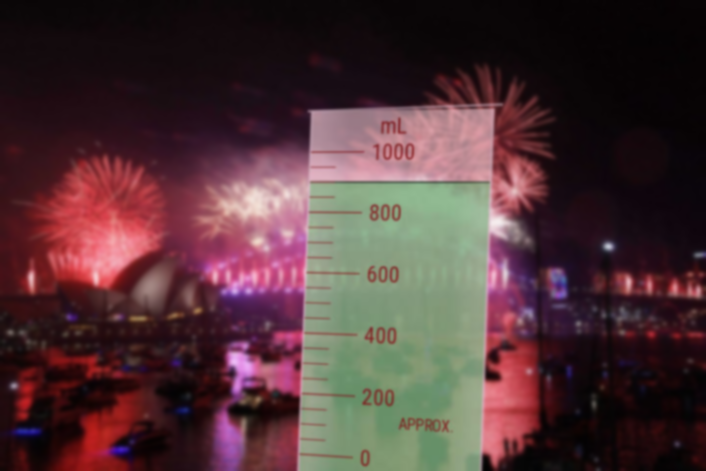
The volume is 900mL
